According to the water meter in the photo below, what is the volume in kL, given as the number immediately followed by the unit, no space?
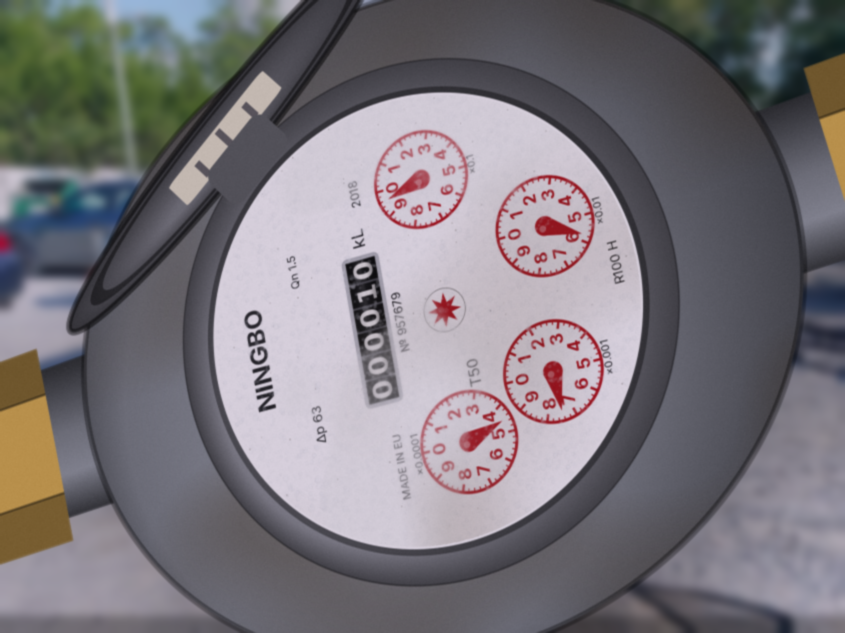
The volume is 9.9574kL
